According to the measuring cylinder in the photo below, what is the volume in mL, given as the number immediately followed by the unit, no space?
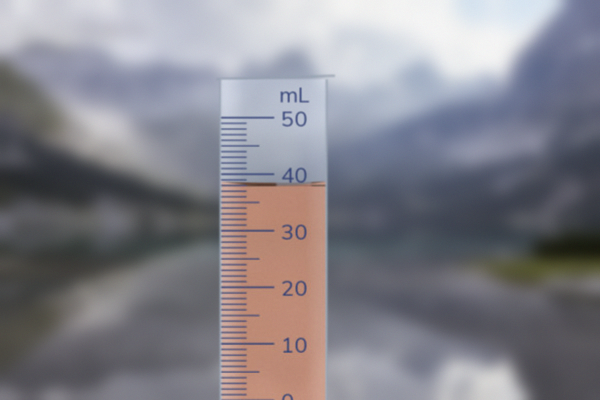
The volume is 38mL
